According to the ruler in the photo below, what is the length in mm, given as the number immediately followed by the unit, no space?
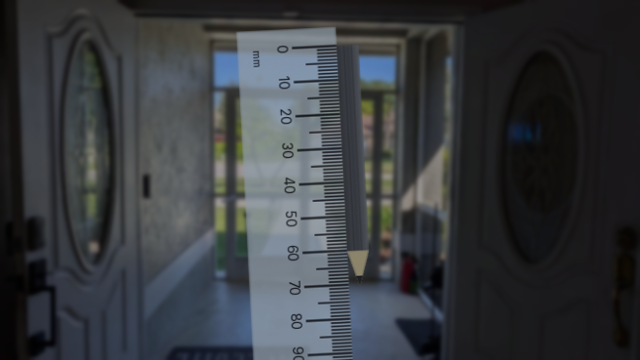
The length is 70mm
